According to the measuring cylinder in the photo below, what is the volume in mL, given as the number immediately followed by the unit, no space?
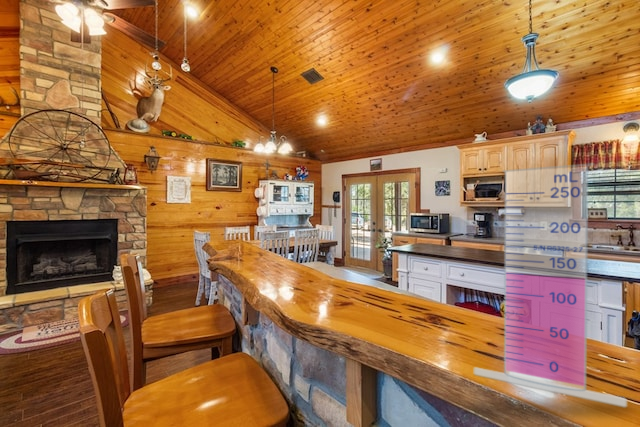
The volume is 130mL
